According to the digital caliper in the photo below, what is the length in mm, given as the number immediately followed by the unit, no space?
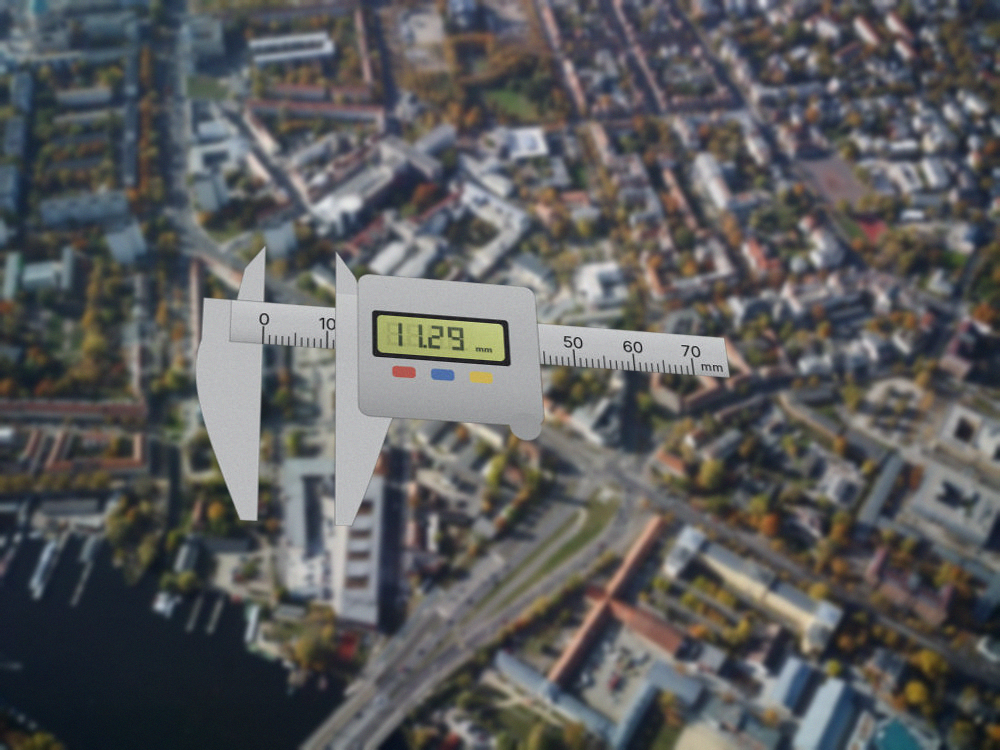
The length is 11.29mm
